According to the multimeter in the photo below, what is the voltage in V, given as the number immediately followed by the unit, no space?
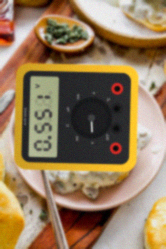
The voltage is 0.551V
